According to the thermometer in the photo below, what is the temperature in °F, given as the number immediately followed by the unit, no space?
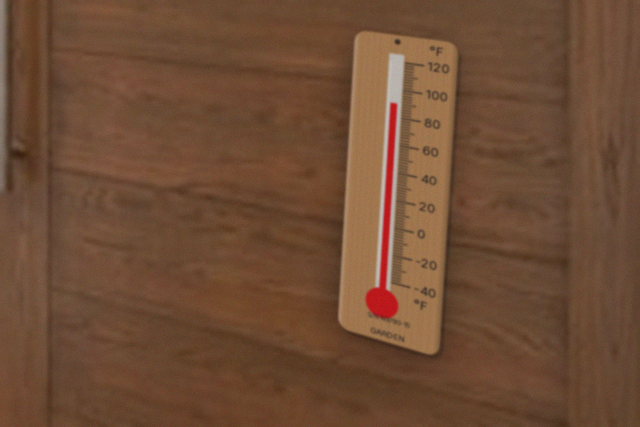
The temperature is 90°F
